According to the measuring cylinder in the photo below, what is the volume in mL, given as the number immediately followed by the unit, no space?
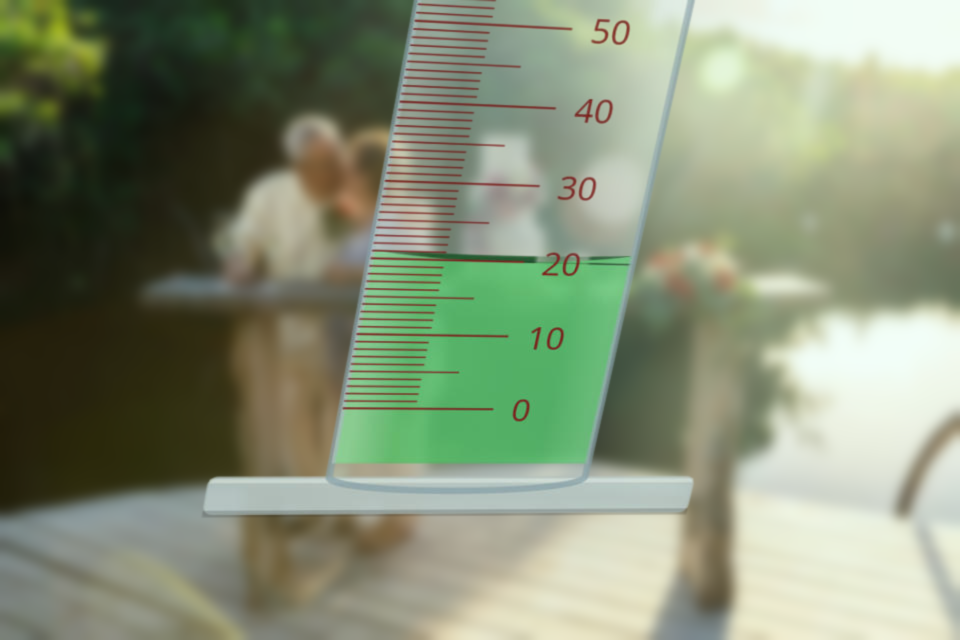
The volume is 20mL
